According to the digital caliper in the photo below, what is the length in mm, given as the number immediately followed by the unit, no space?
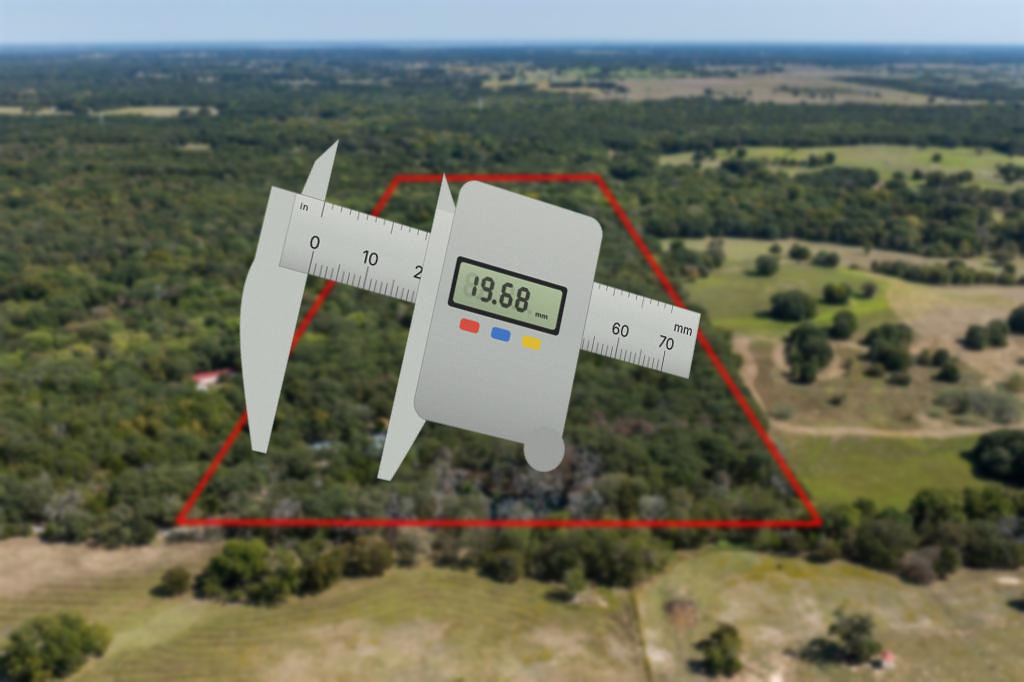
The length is 19.68mm
